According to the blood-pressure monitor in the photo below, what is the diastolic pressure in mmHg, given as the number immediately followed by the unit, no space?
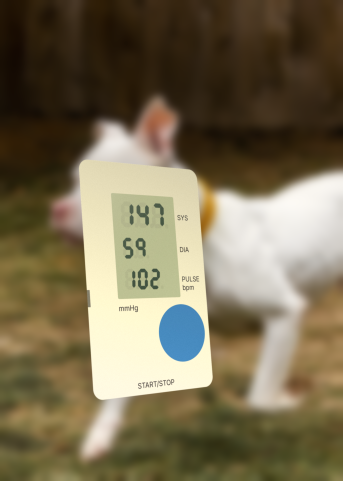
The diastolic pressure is 59mmHg
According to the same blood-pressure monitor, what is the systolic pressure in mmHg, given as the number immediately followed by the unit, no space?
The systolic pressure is 147mmHg
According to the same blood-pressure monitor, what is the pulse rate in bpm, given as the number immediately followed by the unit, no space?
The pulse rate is 102bpm
